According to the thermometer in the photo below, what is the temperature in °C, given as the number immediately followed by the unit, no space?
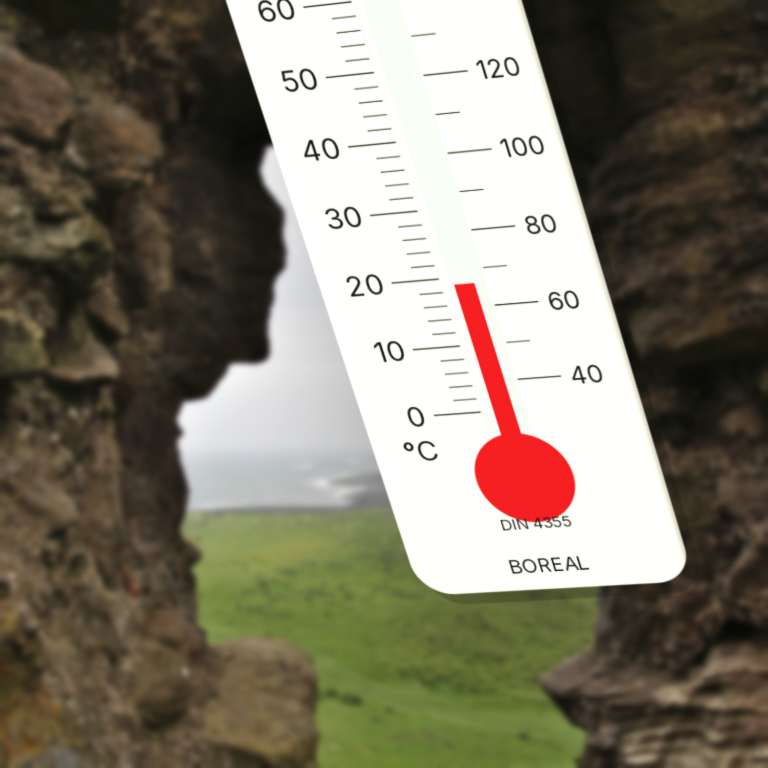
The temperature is 19°C
